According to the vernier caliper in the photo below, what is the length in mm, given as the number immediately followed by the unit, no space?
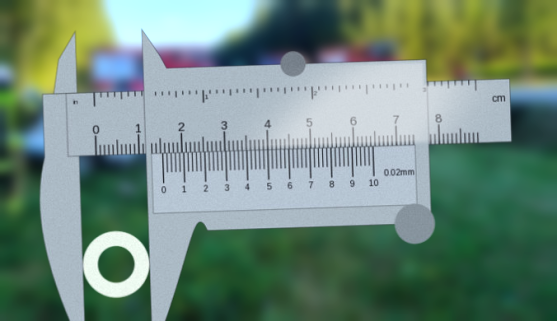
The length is 15.5mm
